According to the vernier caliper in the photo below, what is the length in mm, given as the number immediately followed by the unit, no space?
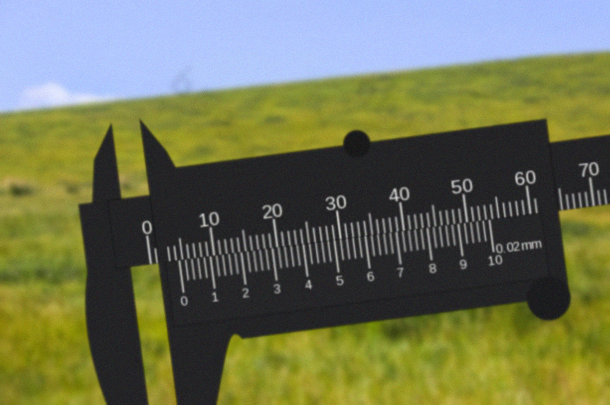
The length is 4.5mm
